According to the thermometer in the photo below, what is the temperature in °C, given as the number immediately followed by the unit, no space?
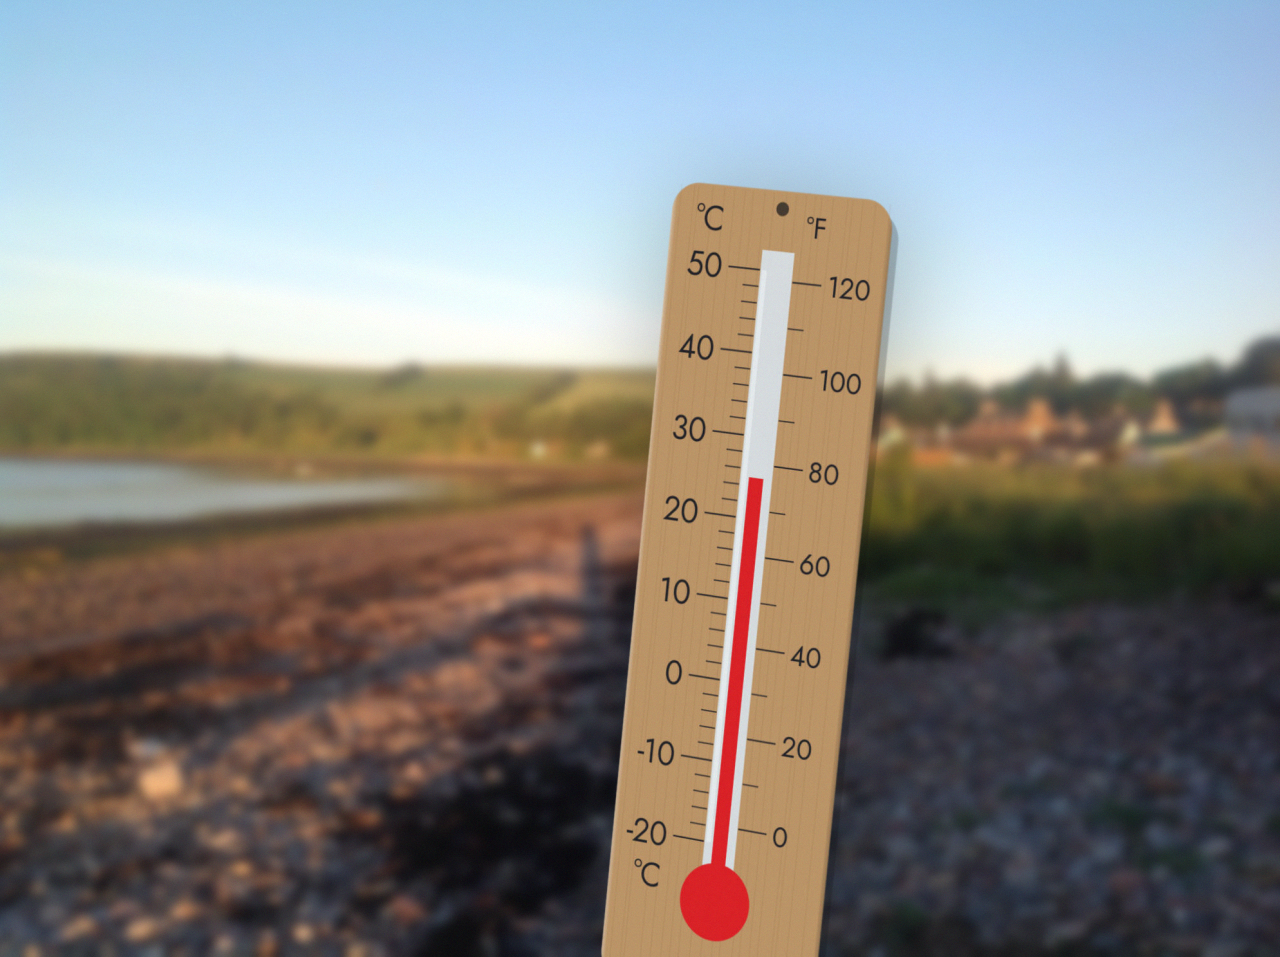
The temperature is 25°C
